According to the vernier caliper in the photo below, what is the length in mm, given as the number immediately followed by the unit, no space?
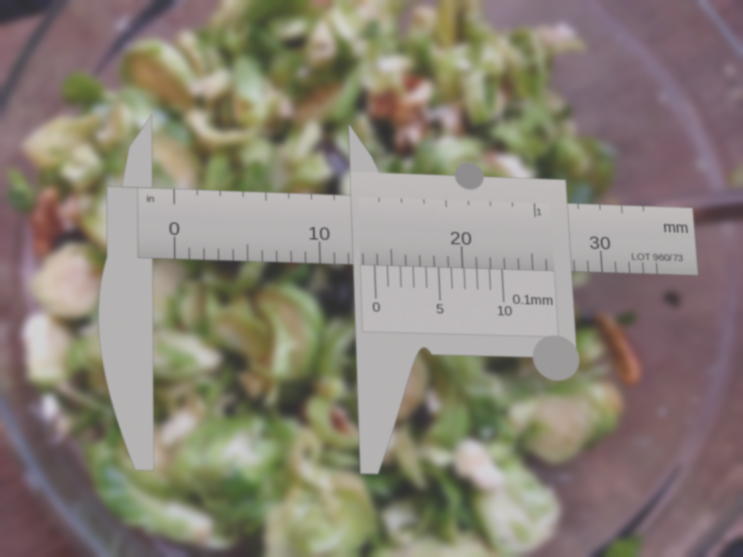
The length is 13.8mm
